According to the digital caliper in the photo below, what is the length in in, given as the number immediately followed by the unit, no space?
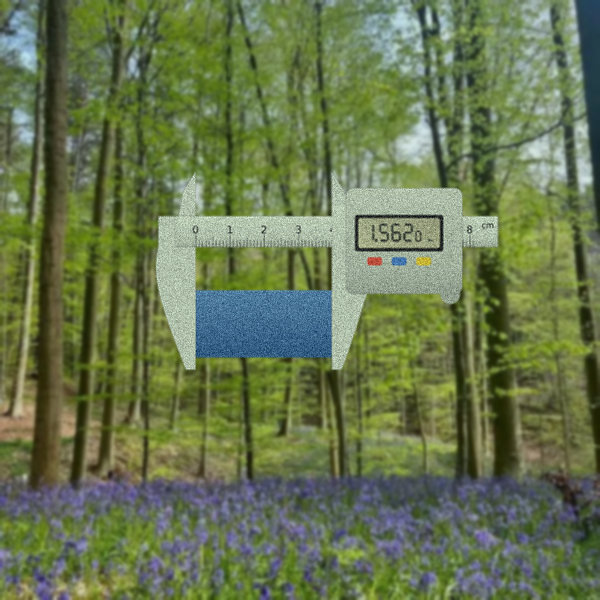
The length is 1.5620in
